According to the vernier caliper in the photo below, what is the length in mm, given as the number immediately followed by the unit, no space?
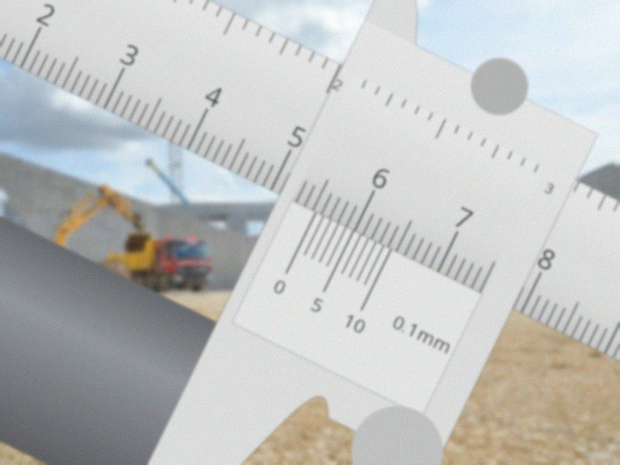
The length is 55.4mm
